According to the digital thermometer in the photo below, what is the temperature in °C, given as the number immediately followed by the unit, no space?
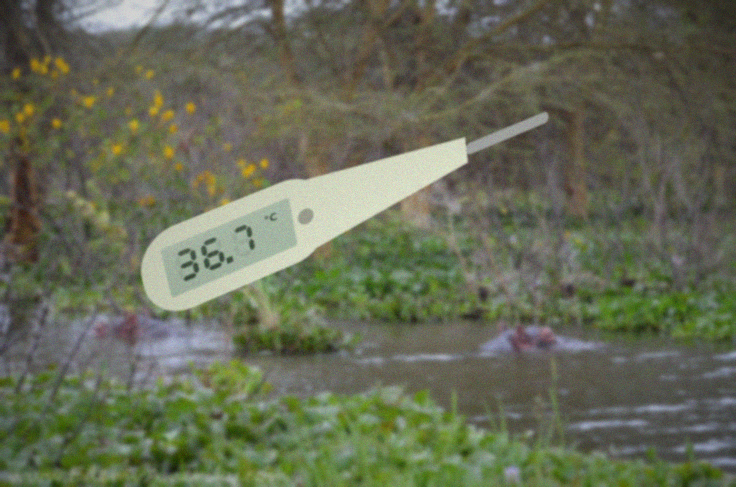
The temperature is 36.7°C
